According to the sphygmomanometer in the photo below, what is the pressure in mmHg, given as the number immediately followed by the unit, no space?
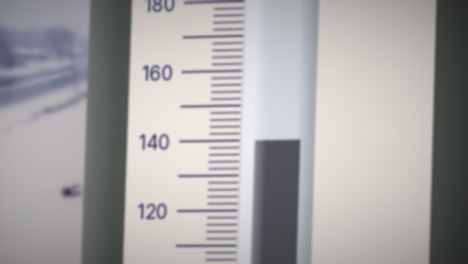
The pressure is 140mmHg
